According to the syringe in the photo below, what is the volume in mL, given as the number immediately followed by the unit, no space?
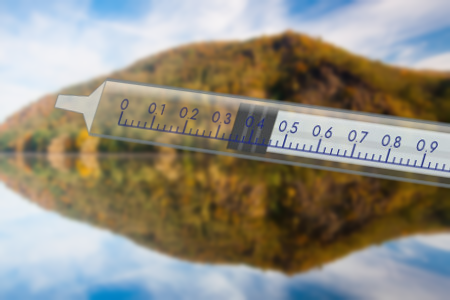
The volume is 0.34mL
